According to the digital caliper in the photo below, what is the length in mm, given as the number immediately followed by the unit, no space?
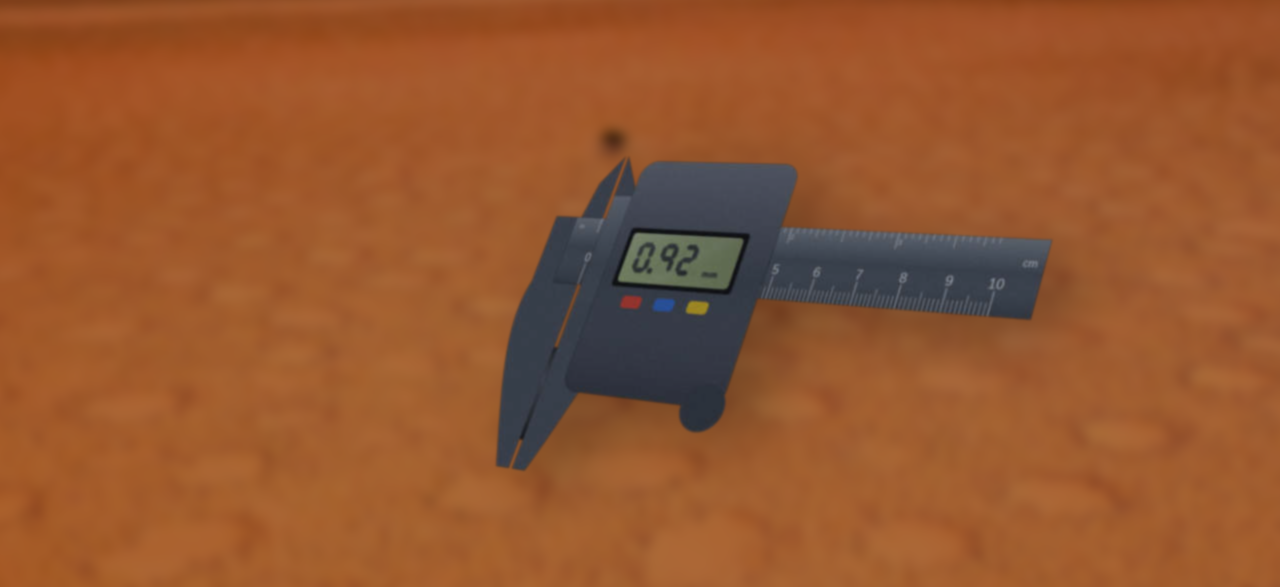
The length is 0.92mm
